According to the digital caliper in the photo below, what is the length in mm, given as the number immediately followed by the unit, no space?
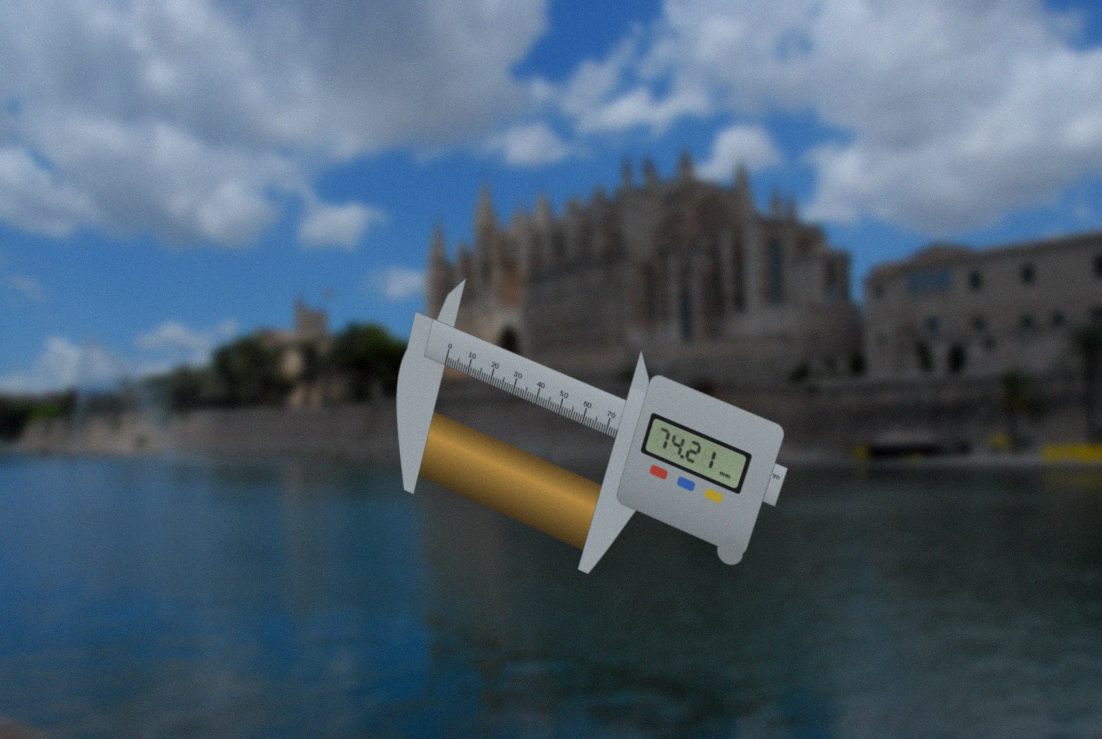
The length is 74.21mm
